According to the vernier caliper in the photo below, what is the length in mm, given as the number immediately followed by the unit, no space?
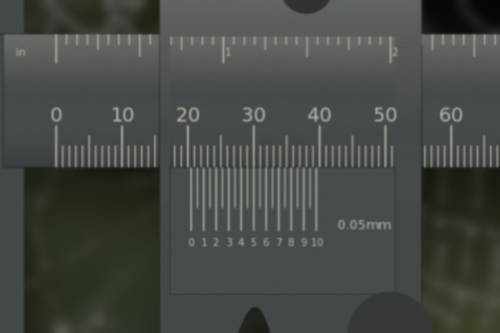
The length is 20.5mm
